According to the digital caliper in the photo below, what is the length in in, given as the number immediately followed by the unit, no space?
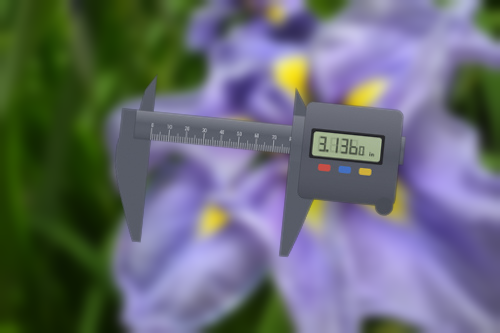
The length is 3.1360in
